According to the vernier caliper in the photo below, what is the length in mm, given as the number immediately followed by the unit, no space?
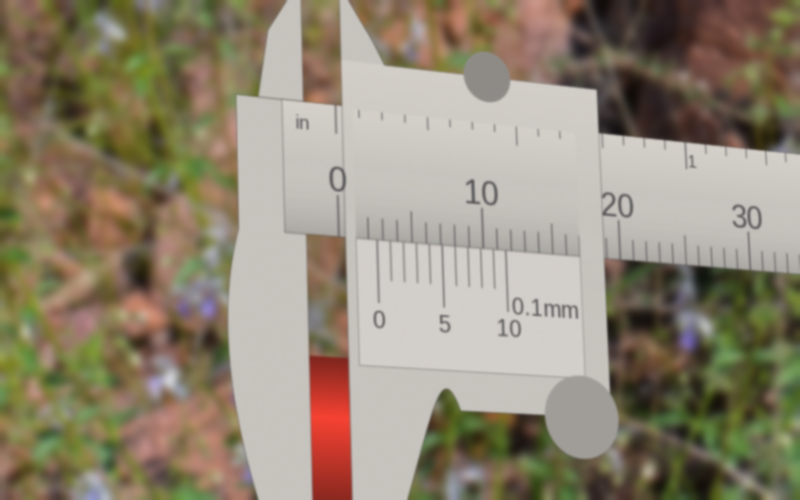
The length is 2.6mm
